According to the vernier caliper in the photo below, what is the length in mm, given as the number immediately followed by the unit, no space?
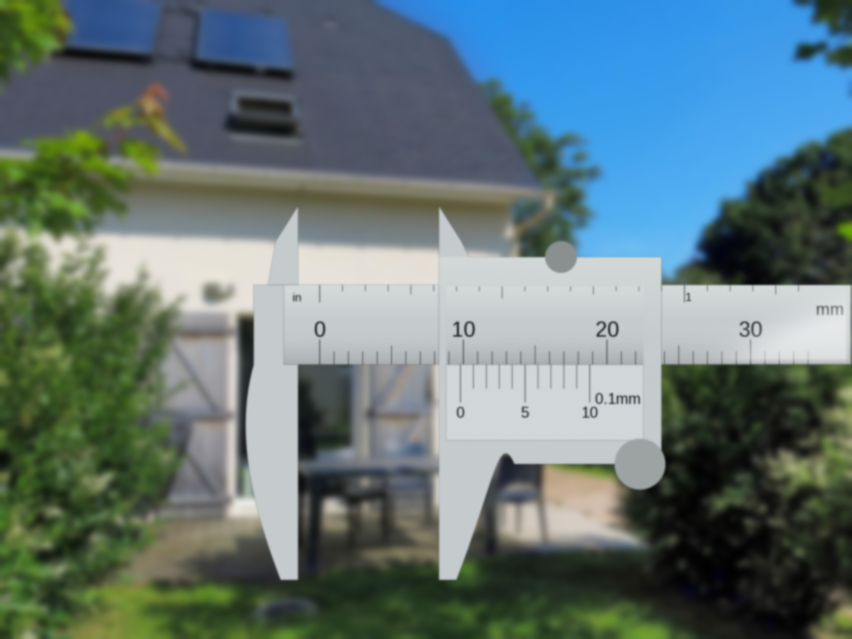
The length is 9.8mm
